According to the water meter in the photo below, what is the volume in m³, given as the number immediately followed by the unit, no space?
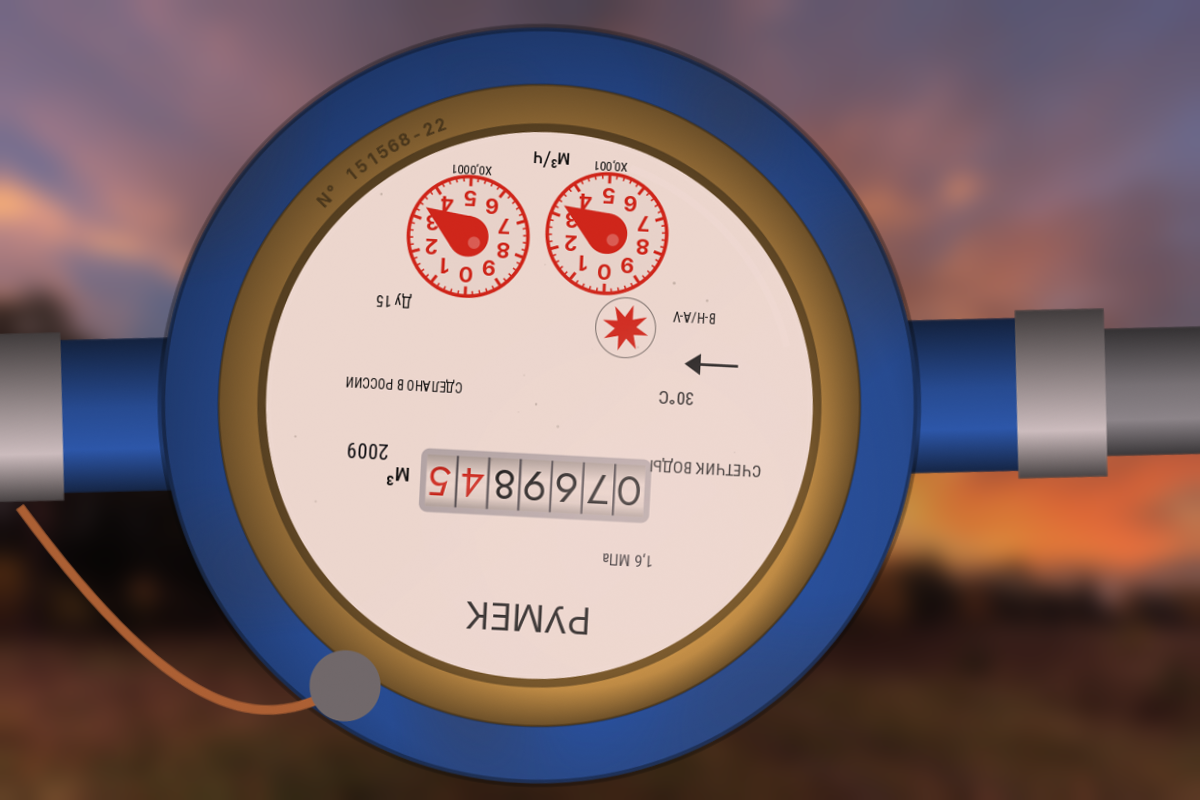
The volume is 7698.4533m³
